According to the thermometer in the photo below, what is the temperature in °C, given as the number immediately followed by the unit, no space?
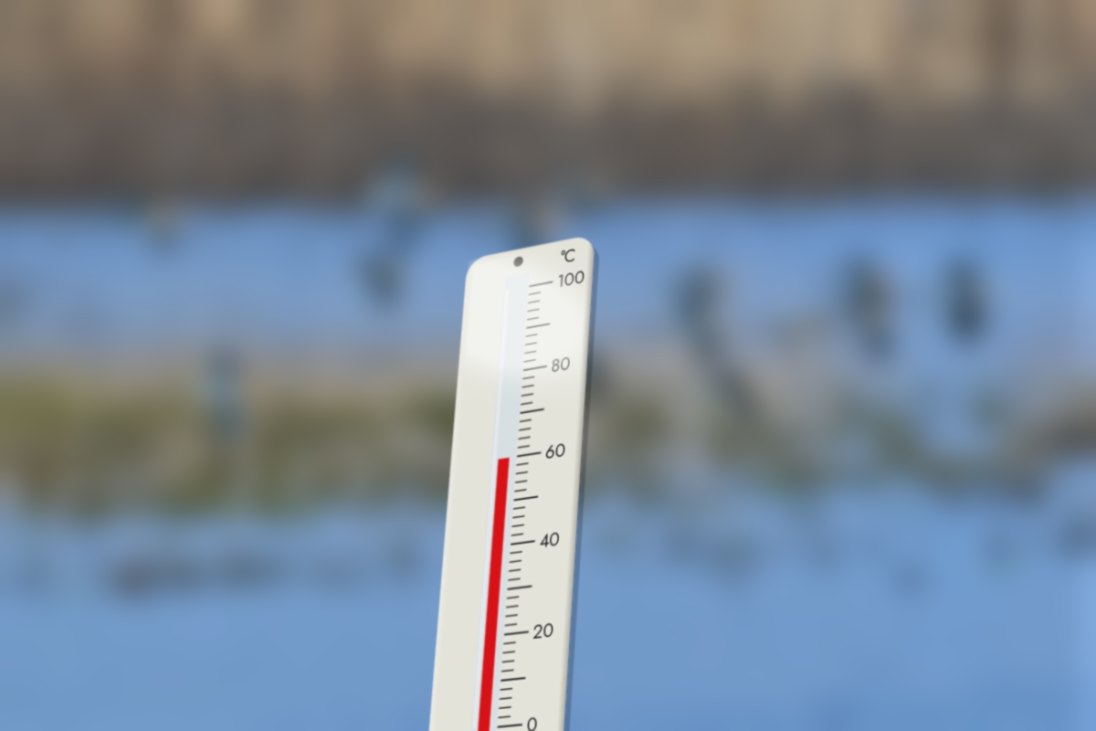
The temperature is 60°C
